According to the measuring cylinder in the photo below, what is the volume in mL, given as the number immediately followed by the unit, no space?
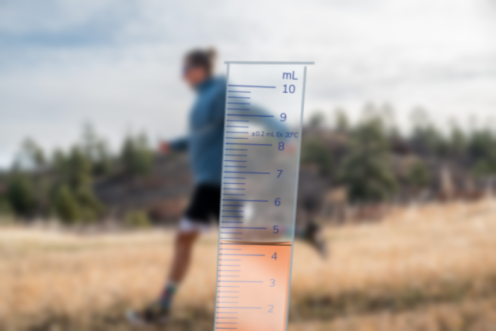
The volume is 4.4mL
